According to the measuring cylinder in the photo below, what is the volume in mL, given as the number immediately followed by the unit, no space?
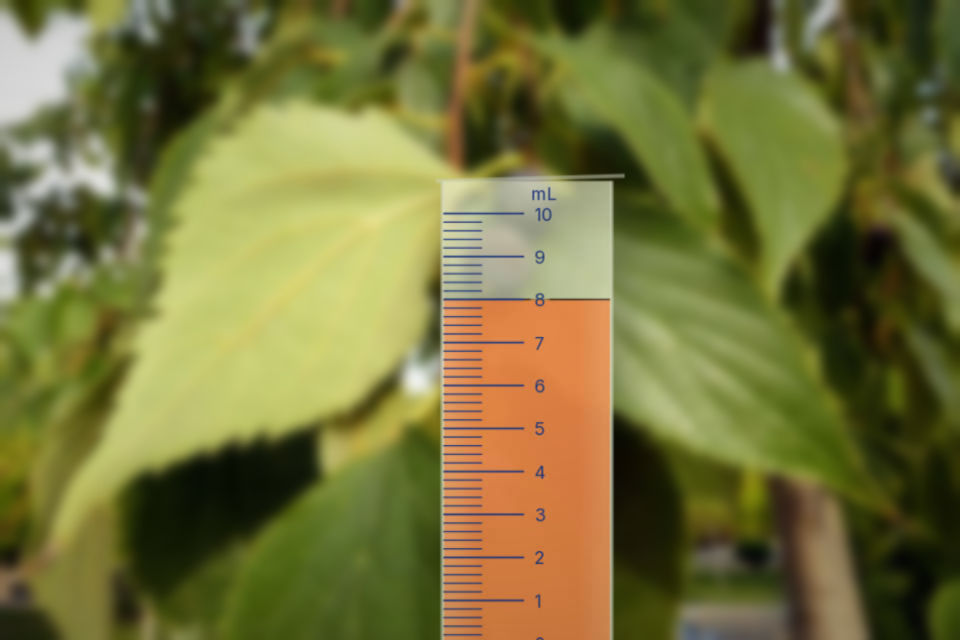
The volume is 8mL
